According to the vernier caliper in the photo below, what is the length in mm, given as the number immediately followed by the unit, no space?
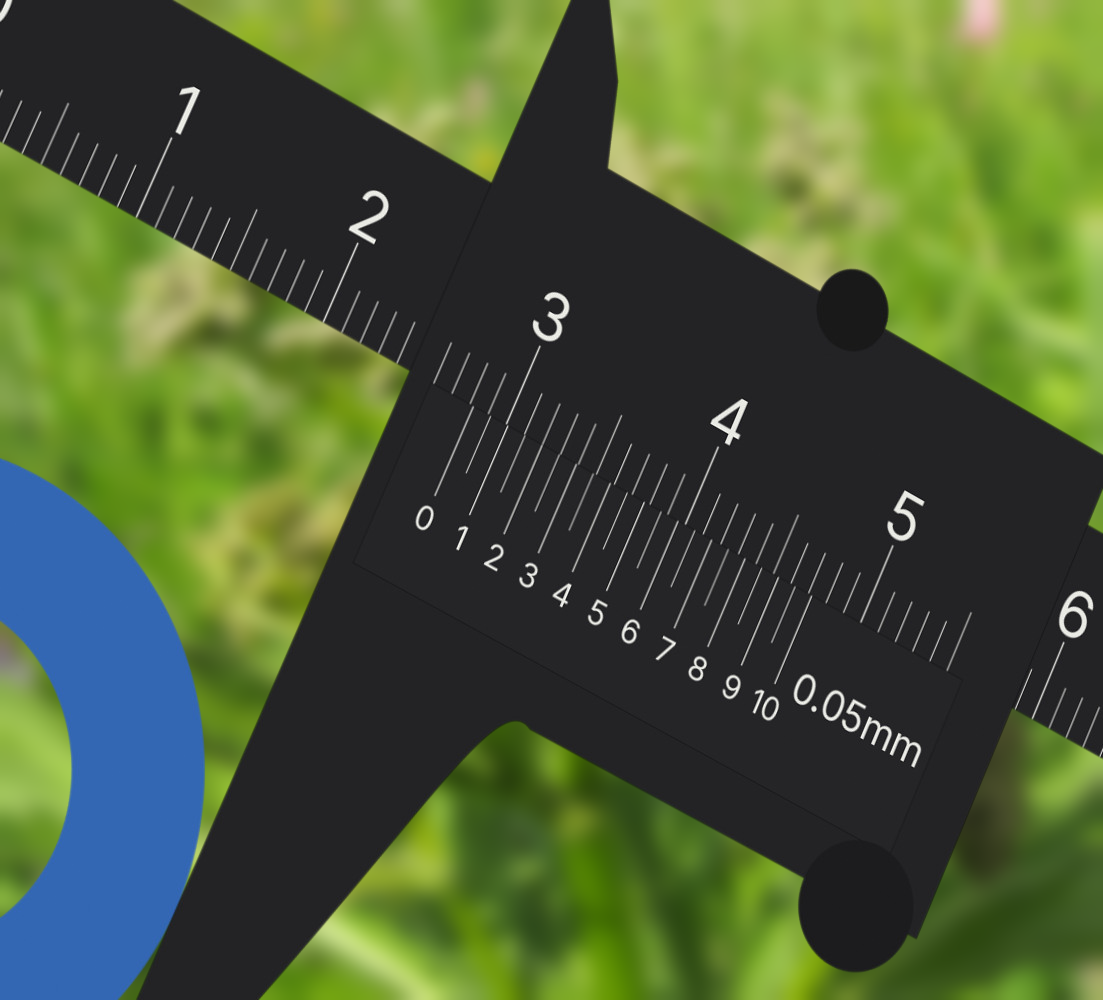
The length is 28.2mm
